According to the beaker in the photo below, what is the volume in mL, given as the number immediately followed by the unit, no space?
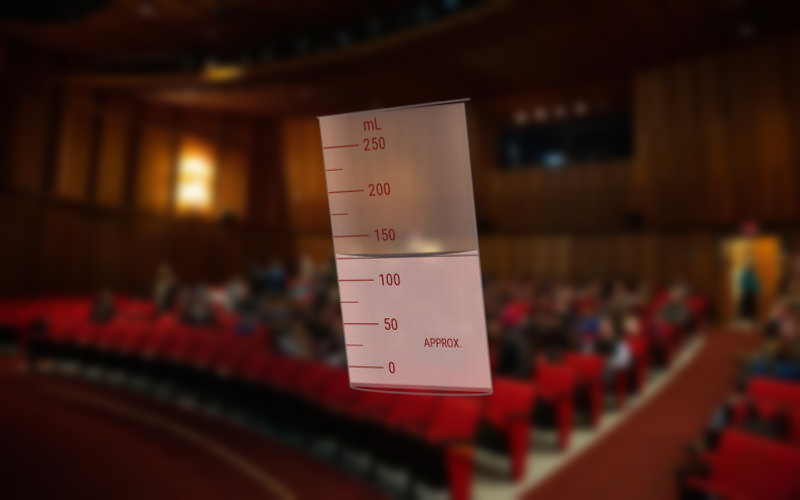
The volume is 125mL
